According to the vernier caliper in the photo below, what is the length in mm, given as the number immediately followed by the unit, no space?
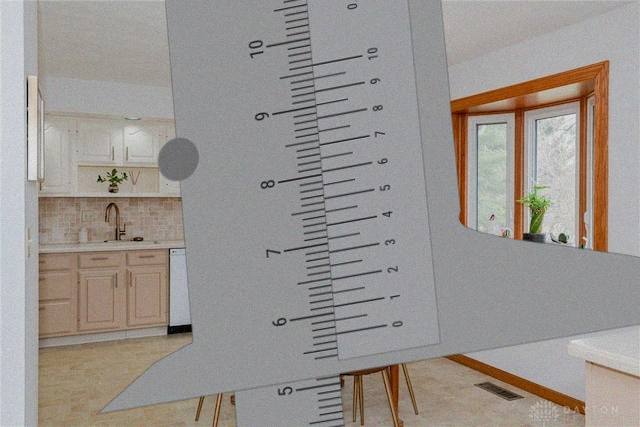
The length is 57.0mm
